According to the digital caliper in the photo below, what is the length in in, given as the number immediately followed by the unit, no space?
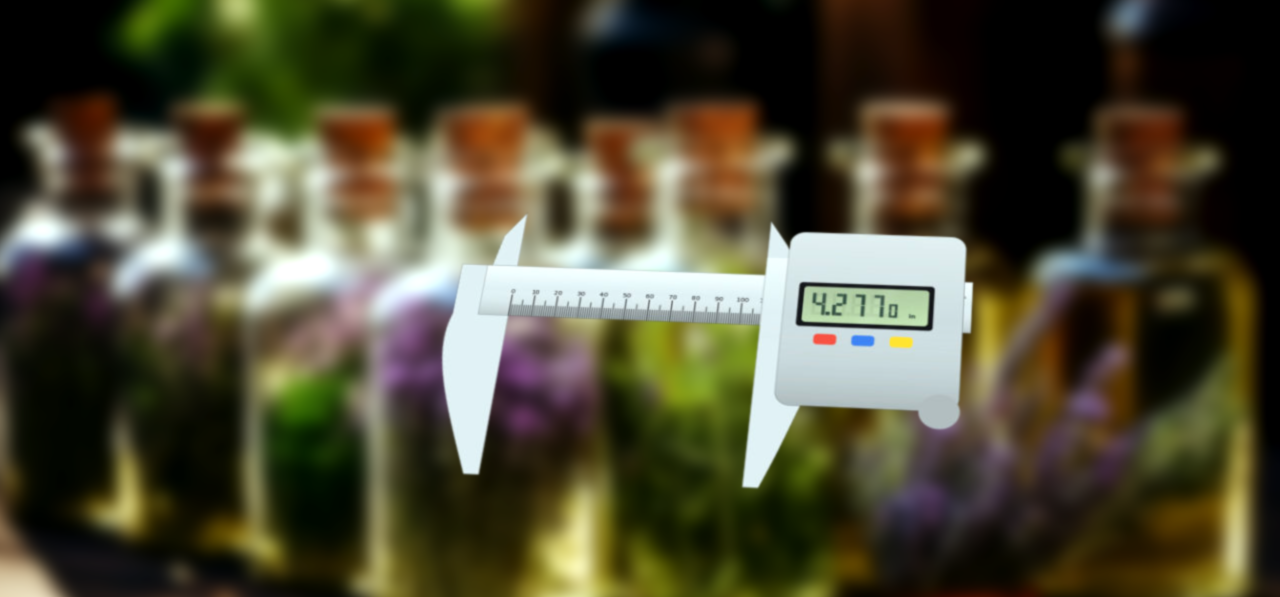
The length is 4.2770in
